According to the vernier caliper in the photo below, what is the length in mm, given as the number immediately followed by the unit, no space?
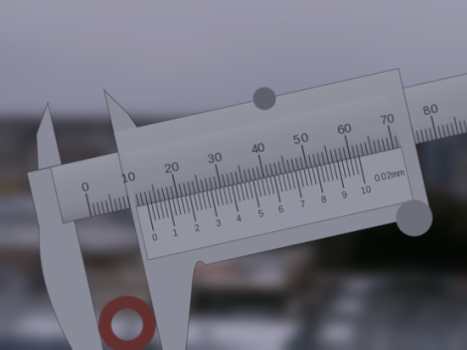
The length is 13.0mm
